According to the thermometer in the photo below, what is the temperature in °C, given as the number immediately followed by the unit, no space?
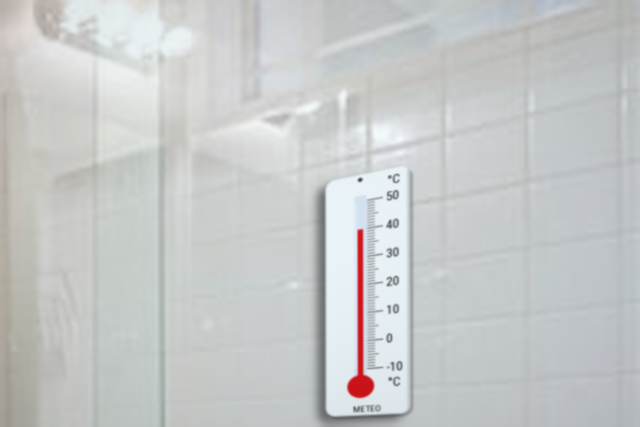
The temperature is 40°C
